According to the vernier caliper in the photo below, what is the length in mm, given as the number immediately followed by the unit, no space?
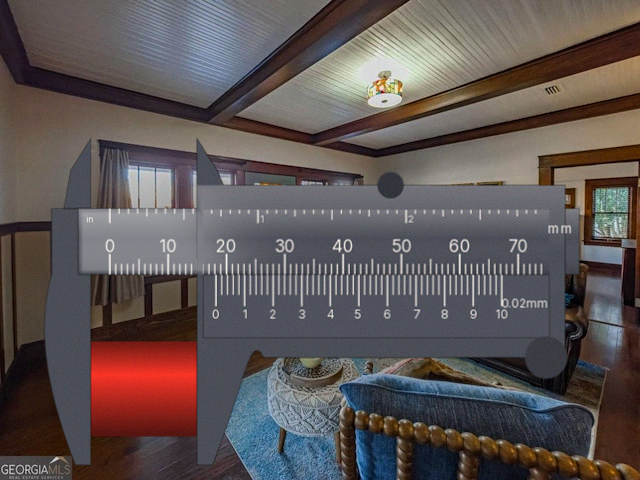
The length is 18.2mm
